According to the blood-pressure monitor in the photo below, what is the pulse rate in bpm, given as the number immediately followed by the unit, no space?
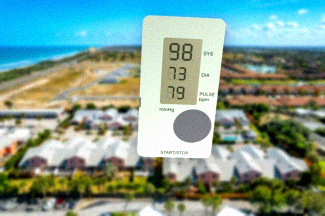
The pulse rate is 79bpm
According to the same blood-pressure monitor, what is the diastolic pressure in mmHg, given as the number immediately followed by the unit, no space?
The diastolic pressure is 73mmHg
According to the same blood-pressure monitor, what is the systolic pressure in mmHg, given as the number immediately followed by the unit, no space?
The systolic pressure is 98mmHg
